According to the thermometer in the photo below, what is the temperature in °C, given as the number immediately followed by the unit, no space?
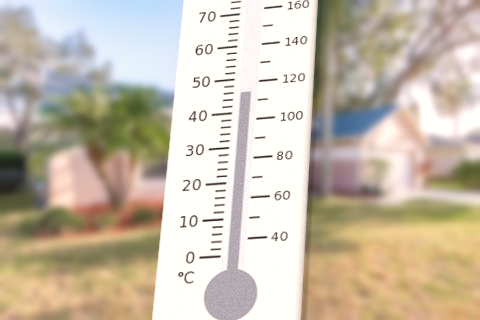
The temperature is 46°C
